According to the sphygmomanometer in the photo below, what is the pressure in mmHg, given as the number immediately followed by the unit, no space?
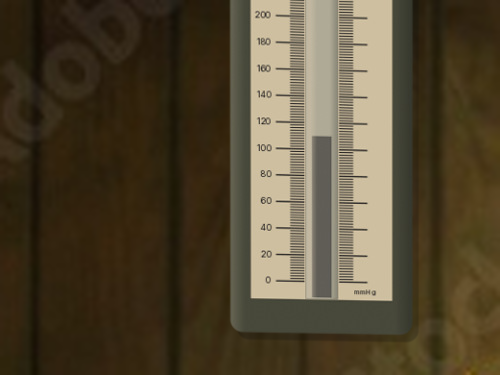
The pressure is 110mmHg
